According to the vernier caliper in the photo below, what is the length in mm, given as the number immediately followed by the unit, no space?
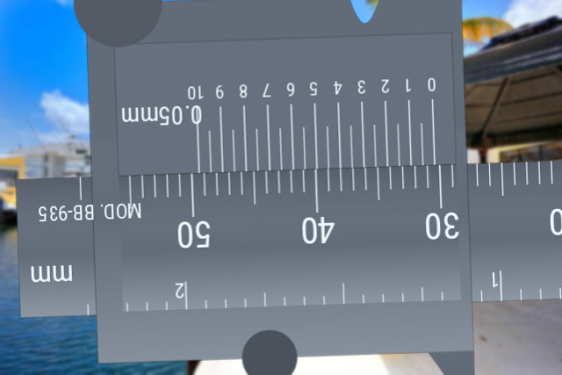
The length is 30.4mm
